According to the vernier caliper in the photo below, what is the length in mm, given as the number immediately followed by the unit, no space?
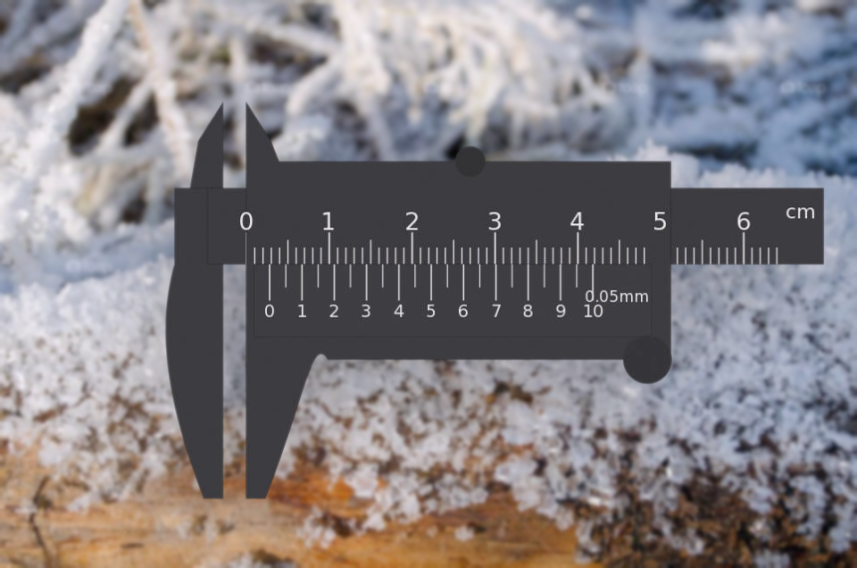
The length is 2.8mm
